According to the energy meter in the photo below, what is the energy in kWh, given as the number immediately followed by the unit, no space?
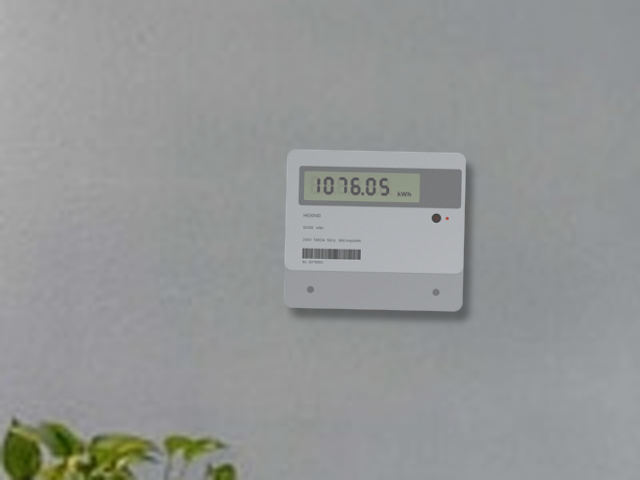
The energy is 1076.05kWh
